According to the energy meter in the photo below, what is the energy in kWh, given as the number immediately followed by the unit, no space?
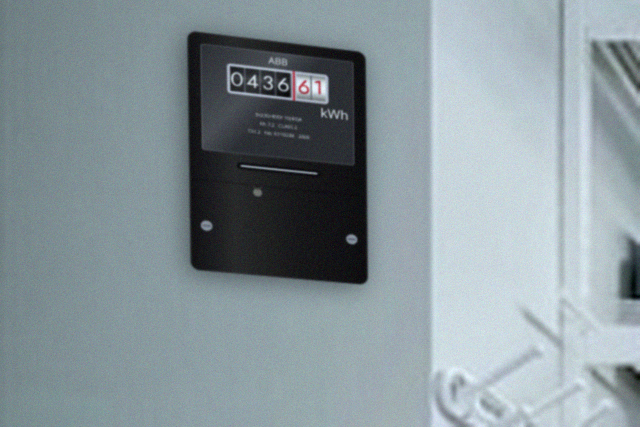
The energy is 436.61kWh
